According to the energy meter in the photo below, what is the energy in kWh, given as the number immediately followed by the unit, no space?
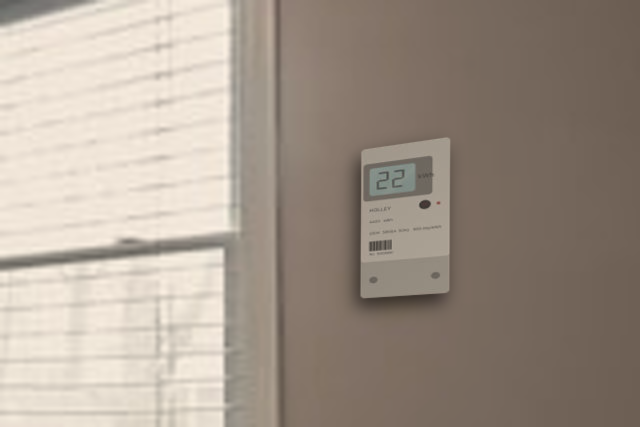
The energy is 22kWh
